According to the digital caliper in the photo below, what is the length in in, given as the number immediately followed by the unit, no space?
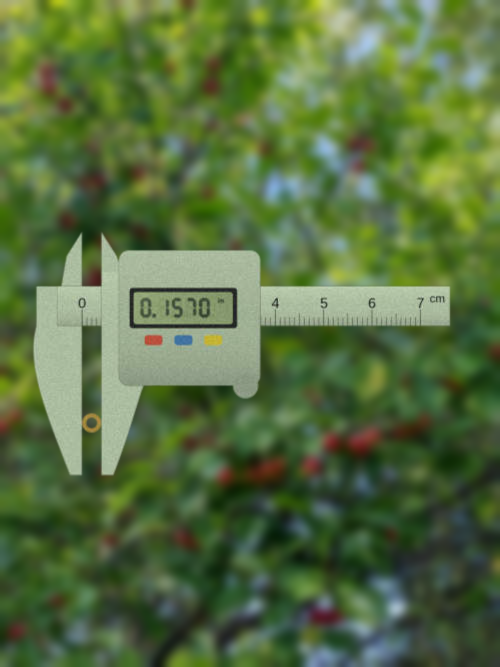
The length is 0.1570in
